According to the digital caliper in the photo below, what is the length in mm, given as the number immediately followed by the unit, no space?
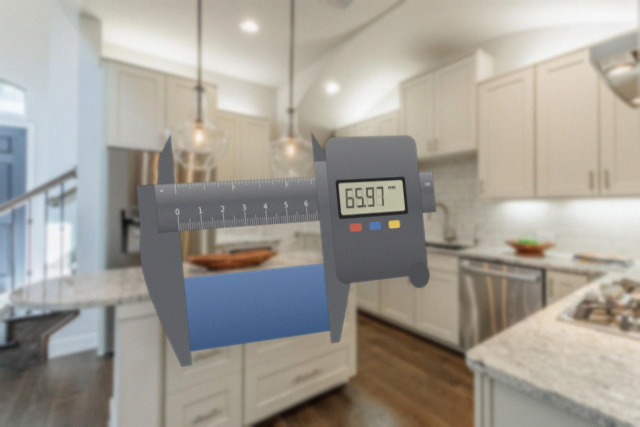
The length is 65.97mm
